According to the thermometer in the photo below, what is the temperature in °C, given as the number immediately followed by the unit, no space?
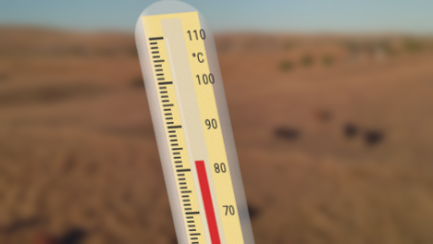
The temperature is 82°C
